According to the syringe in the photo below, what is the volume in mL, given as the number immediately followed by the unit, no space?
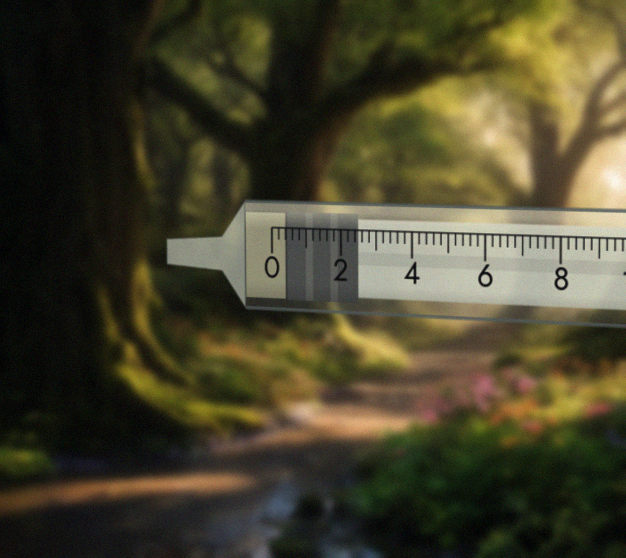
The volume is 0.4mL
